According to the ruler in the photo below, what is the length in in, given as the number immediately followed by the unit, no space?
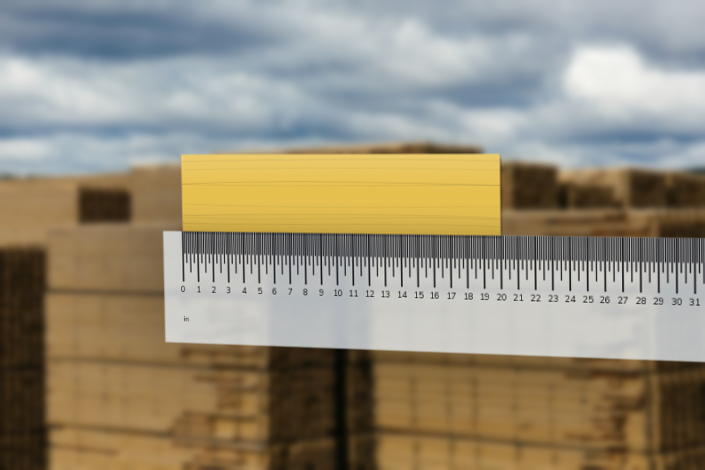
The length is 20in
